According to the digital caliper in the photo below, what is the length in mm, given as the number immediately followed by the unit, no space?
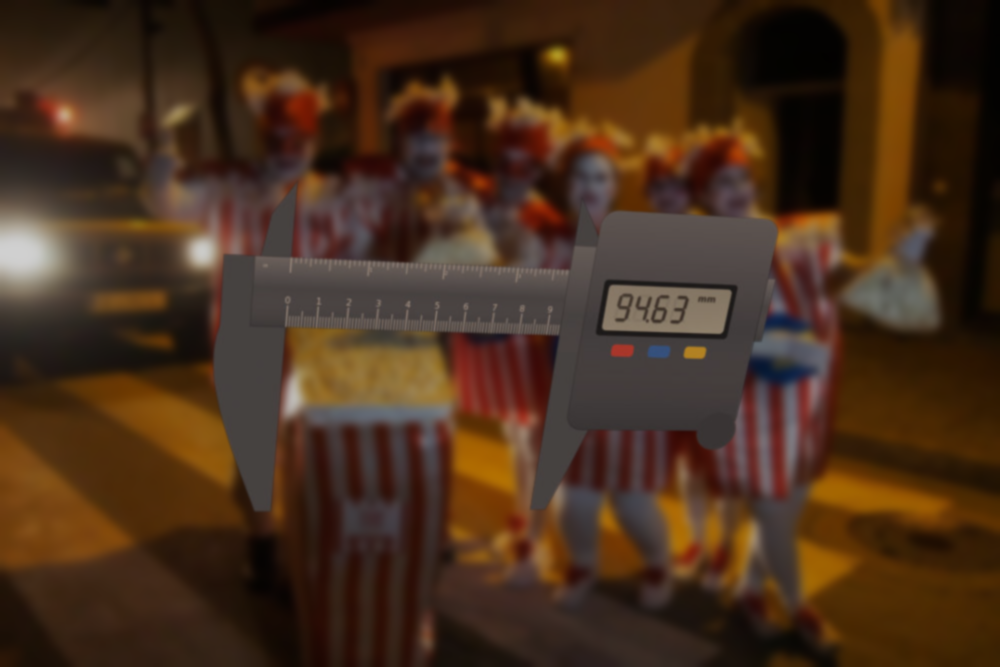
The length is 94.63mm
